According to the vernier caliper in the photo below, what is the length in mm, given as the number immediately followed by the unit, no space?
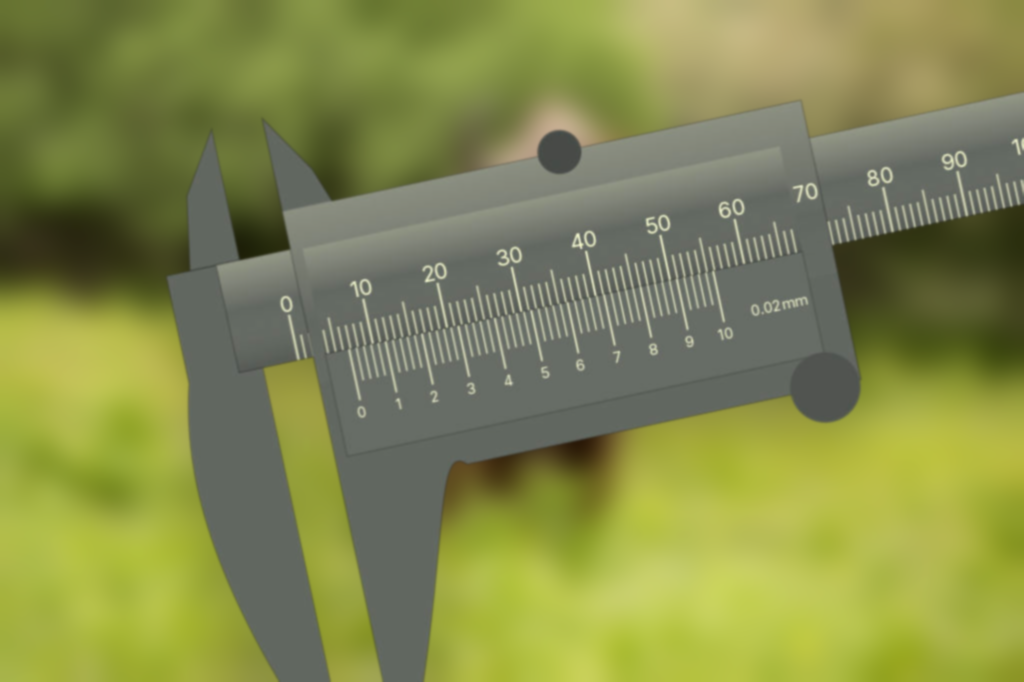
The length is 6.8mm
